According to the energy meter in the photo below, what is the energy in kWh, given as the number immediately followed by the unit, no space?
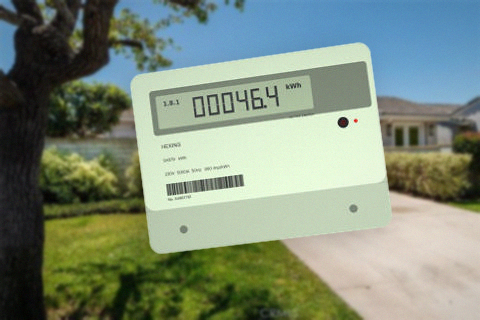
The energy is 46.4kWh
